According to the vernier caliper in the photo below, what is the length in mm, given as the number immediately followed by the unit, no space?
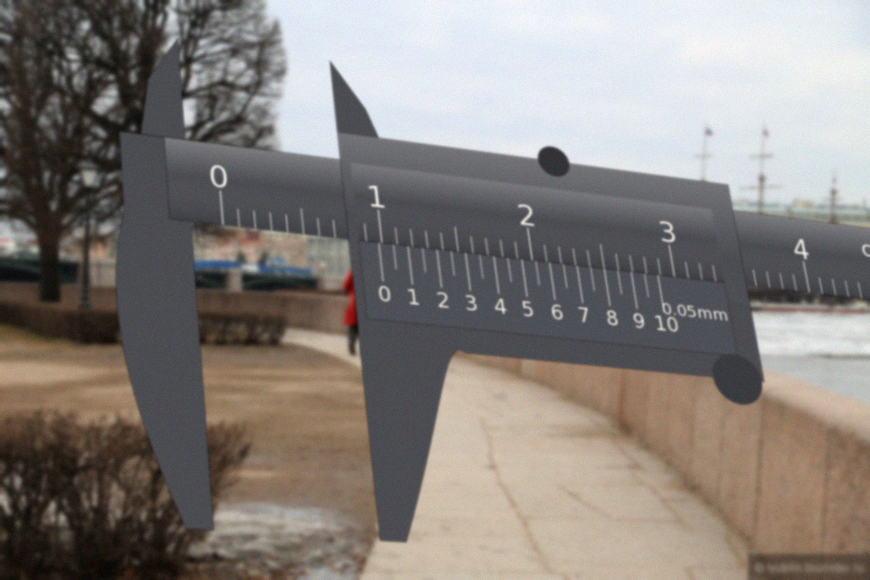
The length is 9.8mm
